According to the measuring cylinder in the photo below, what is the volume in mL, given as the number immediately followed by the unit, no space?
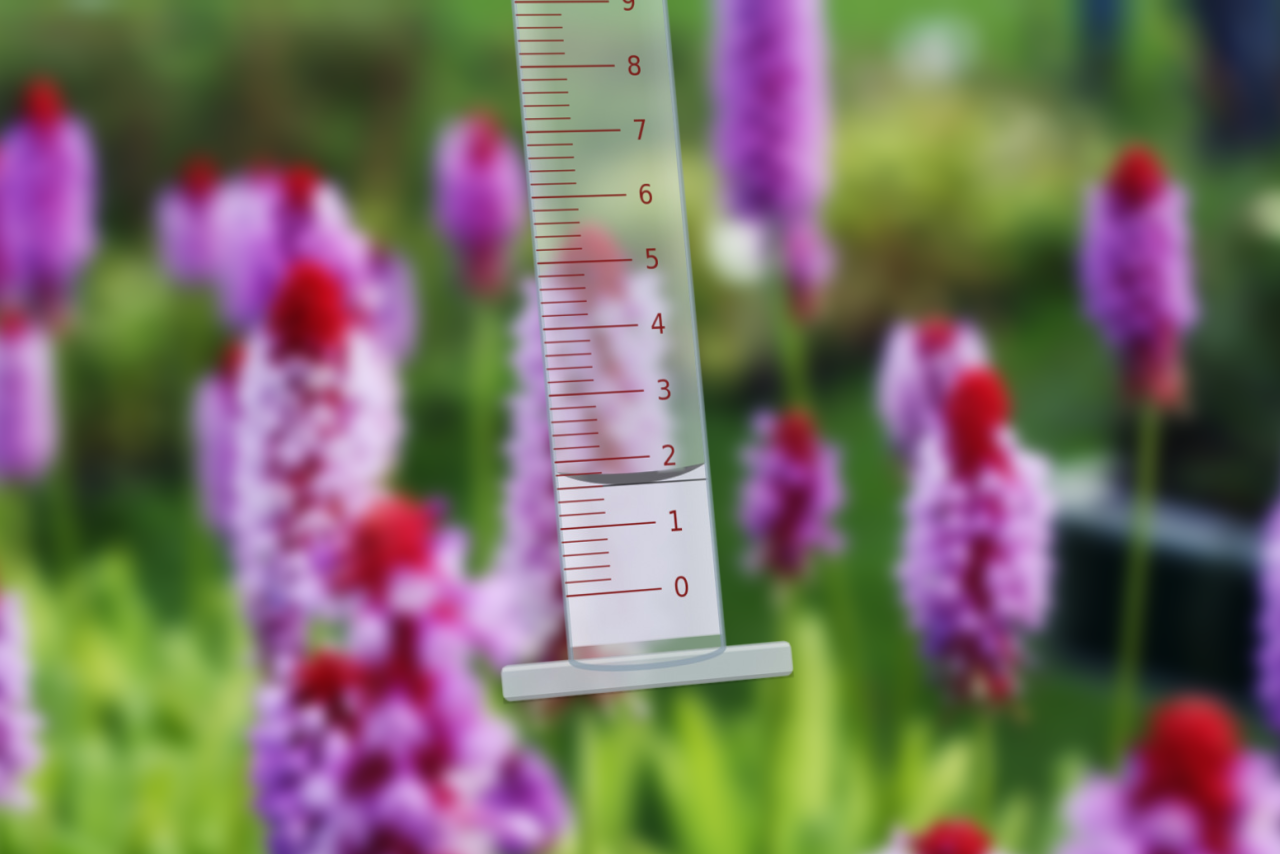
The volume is 1.6mL
